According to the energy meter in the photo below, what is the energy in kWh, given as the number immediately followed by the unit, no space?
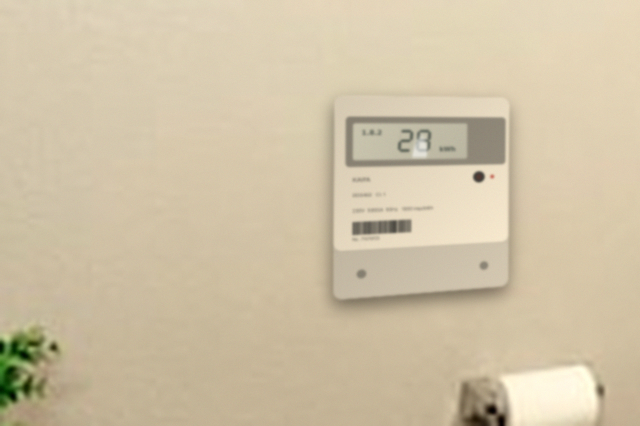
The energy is 28kWh
